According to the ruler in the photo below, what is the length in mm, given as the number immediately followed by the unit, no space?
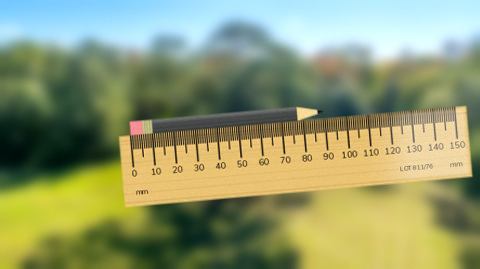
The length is 90mm
